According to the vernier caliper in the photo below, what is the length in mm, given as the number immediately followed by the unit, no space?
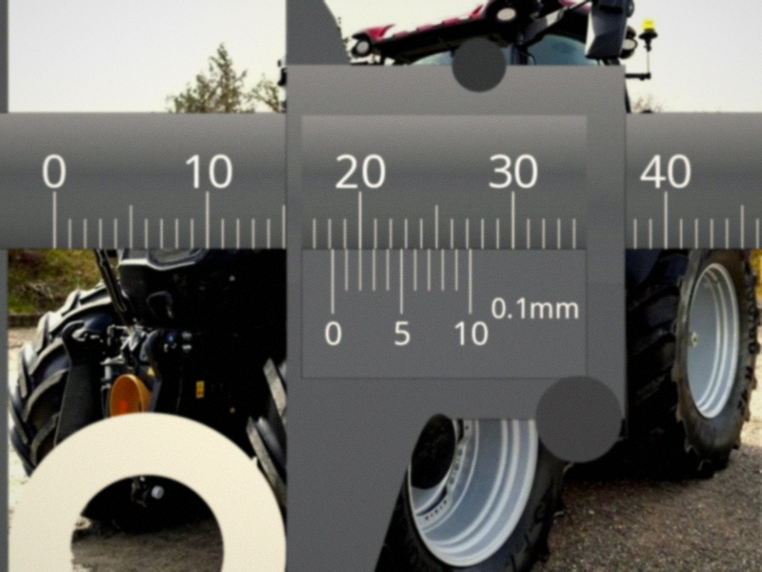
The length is 18.2mm
